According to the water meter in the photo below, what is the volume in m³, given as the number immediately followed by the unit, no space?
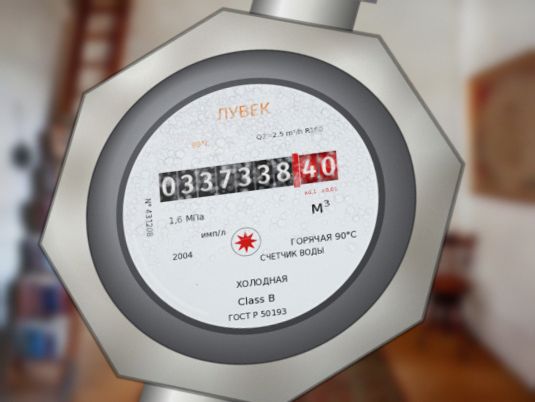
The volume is 337338.40m³
